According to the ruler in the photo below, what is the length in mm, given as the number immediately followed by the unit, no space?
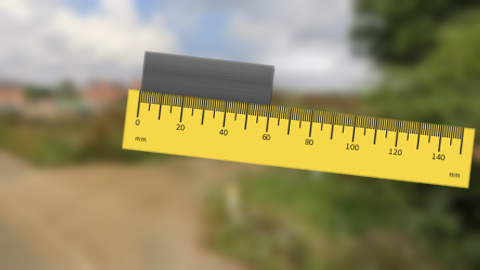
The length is 60mm
